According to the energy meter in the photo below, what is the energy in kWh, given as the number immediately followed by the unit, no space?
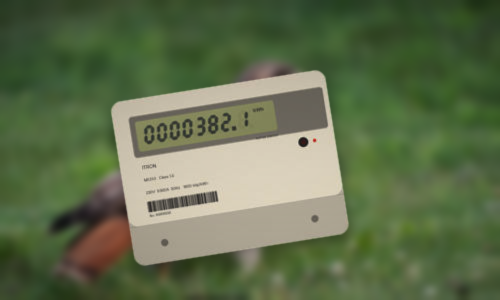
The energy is 382.1kWh
